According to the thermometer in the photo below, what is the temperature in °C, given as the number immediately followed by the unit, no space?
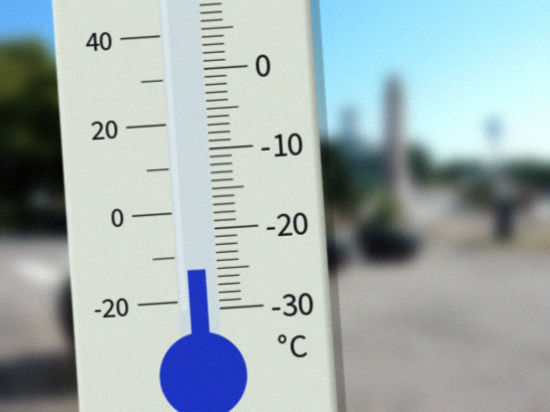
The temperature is -25°C
